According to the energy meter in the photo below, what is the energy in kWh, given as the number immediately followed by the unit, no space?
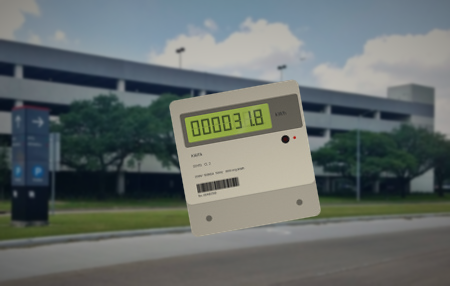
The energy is 31.8kWh
